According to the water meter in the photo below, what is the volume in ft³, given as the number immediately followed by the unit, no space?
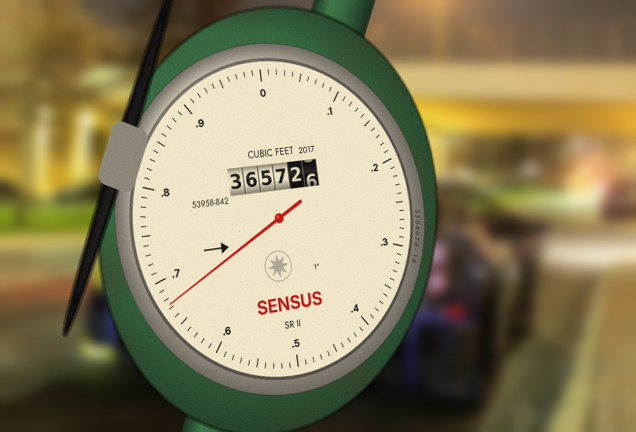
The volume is 365725.67ft³
